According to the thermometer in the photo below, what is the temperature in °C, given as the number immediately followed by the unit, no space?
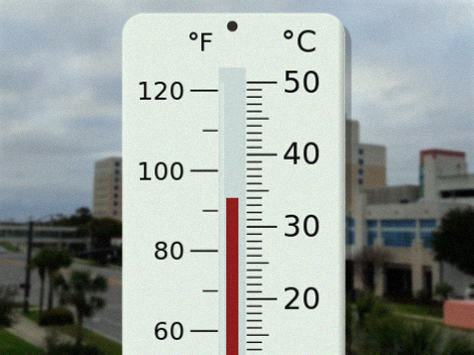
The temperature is 34°C
